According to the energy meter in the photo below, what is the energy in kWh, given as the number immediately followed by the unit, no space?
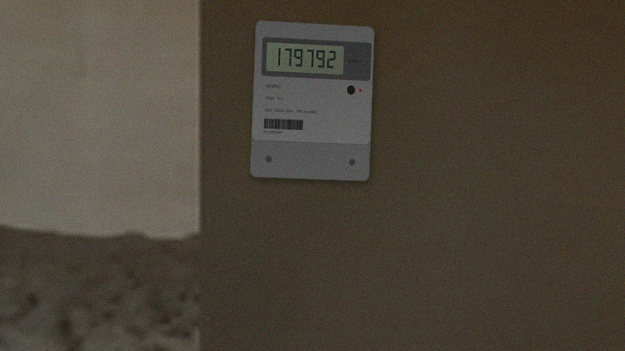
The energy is 179792kWh
